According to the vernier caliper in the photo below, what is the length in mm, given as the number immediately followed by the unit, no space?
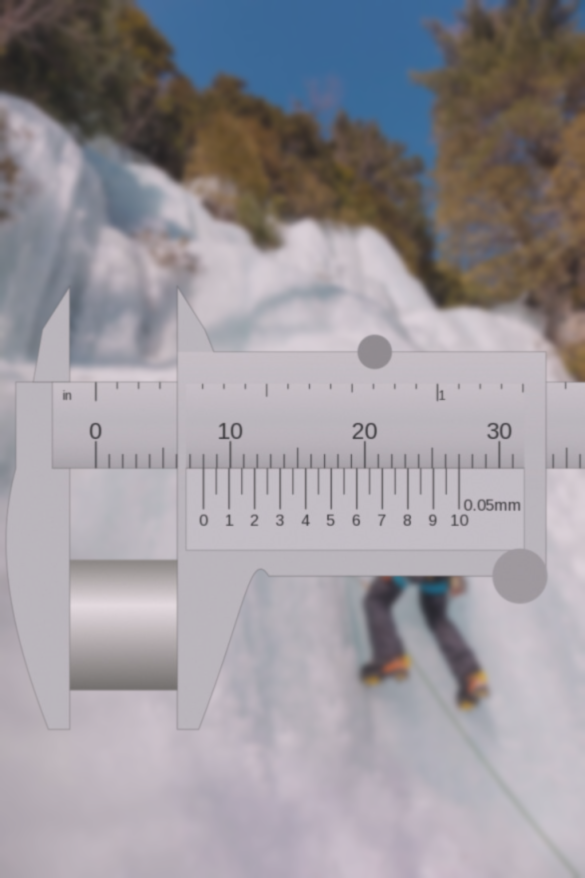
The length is 8.0mm
